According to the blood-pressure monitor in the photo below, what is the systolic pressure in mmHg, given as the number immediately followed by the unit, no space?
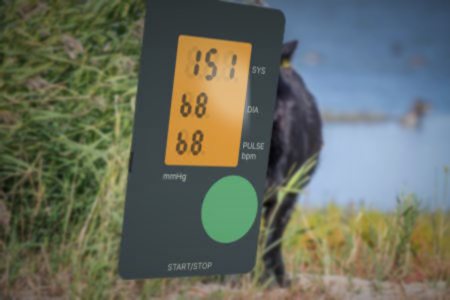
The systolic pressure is 151mmHg
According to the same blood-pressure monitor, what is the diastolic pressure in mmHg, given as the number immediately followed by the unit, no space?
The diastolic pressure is 68mmHg
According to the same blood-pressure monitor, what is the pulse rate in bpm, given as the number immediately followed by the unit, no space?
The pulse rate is 68bpm
